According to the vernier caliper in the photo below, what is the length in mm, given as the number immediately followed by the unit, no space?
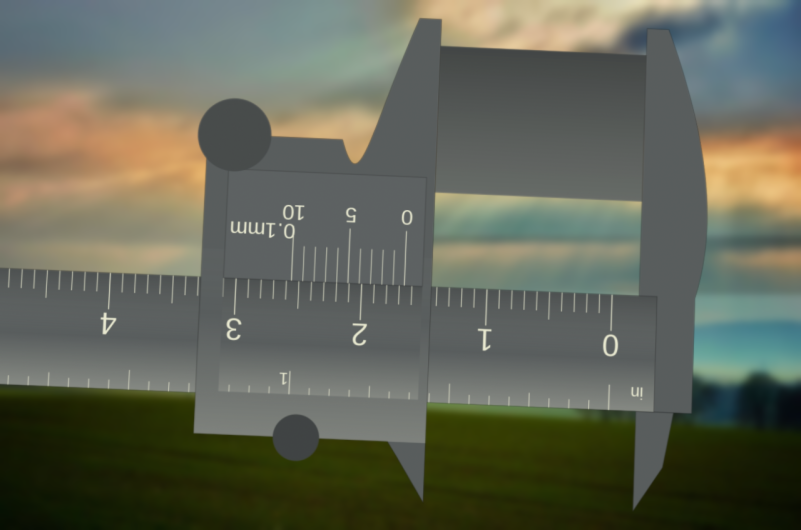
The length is 16.6mm
